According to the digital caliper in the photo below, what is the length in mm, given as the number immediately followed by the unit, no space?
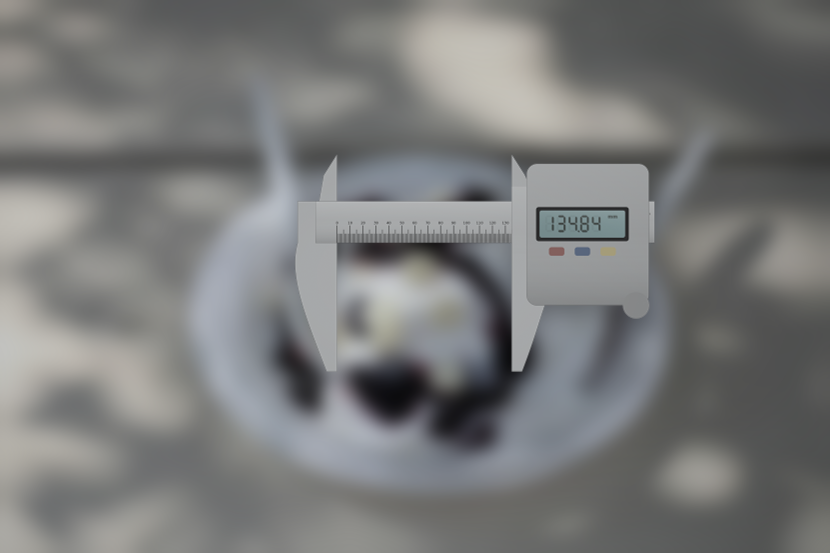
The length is 134.84mm
